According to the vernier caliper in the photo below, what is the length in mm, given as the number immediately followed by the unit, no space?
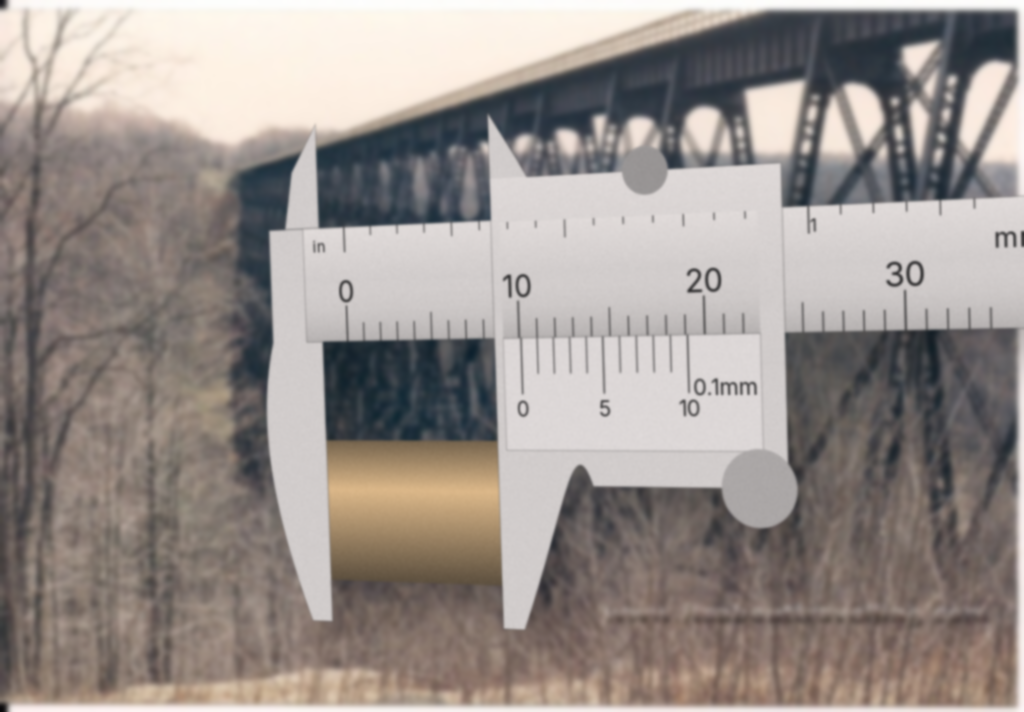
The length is 10.1mm
